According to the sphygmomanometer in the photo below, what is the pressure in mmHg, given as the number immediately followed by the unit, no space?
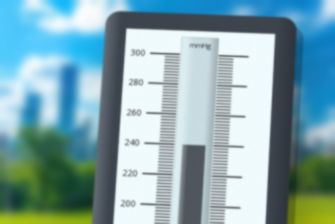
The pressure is 240mmHg
